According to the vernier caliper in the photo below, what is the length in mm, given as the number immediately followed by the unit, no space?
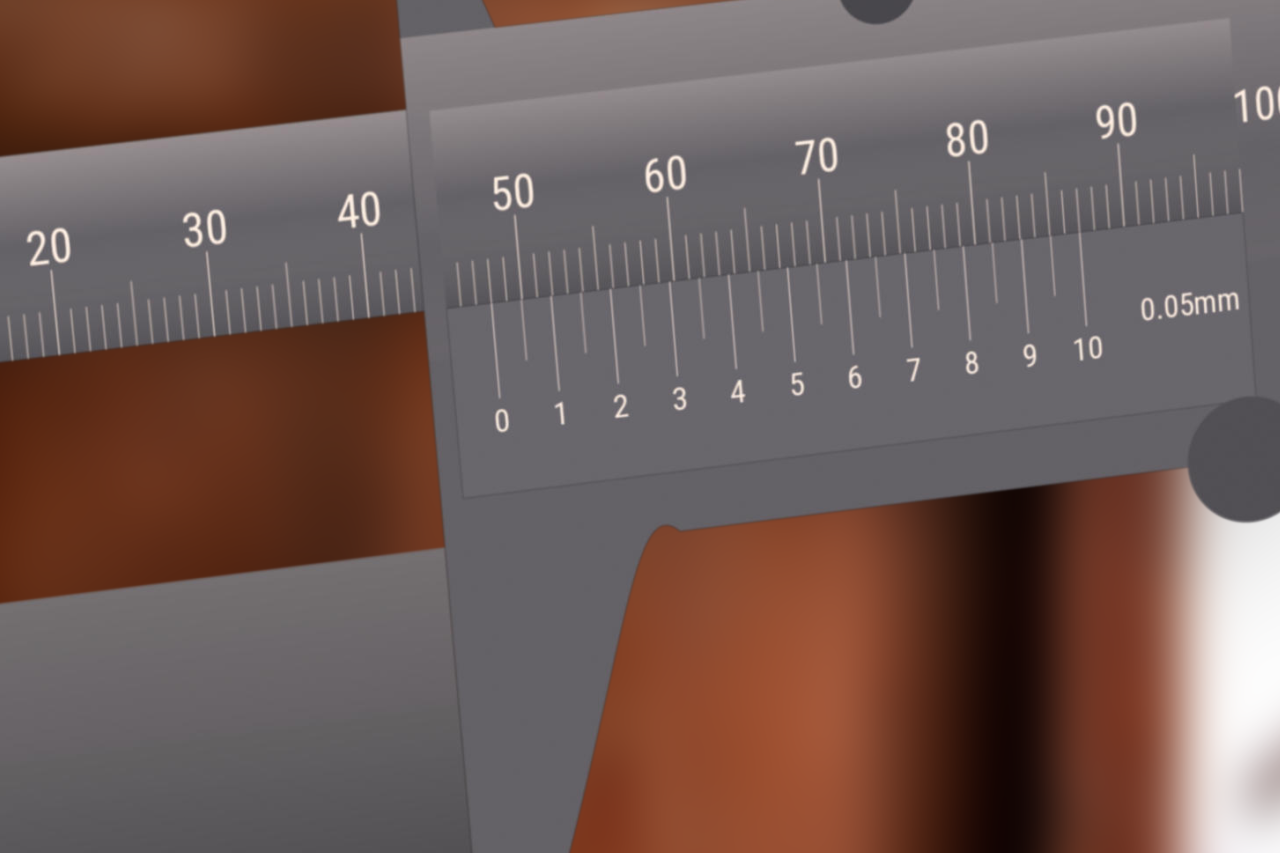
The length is 48.0mm
